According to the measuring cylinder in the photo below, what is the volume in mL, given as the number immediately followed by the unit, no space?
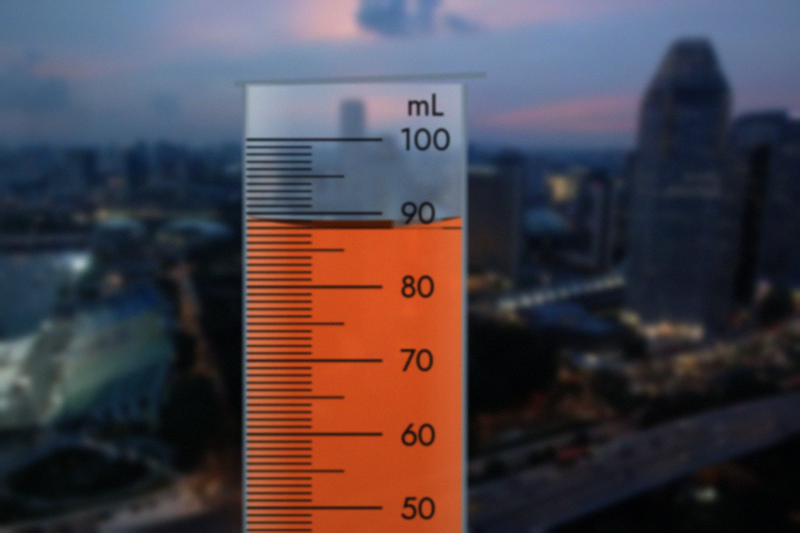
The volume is 88mL
